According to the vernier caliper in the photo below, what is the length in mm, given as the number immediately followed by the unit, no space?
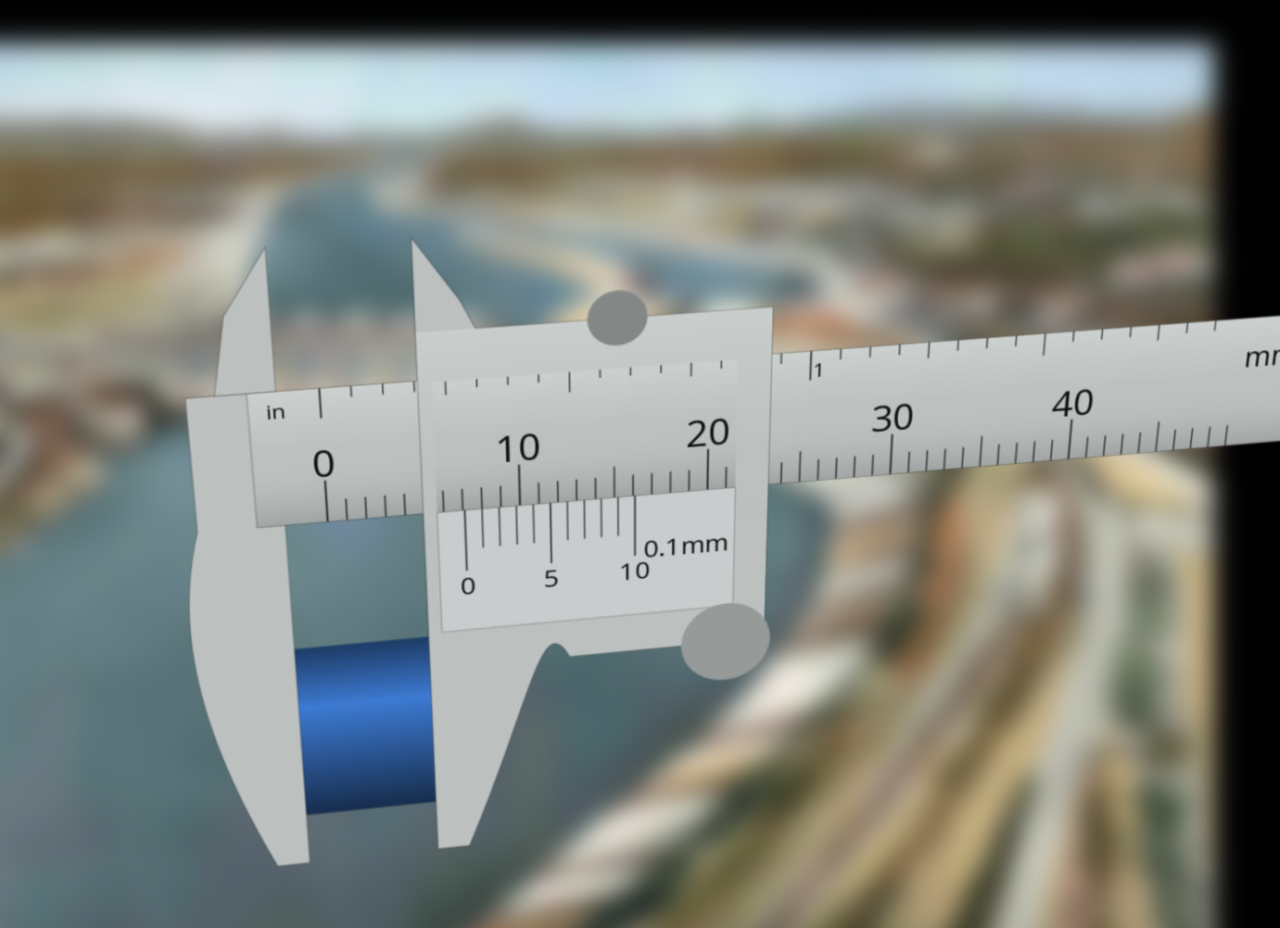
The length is 7.1mm
